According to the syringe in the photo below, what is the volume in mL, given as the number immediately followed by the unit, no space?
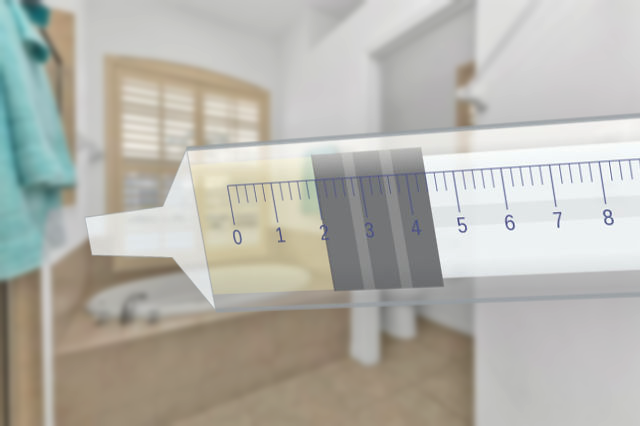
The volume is 2mL
